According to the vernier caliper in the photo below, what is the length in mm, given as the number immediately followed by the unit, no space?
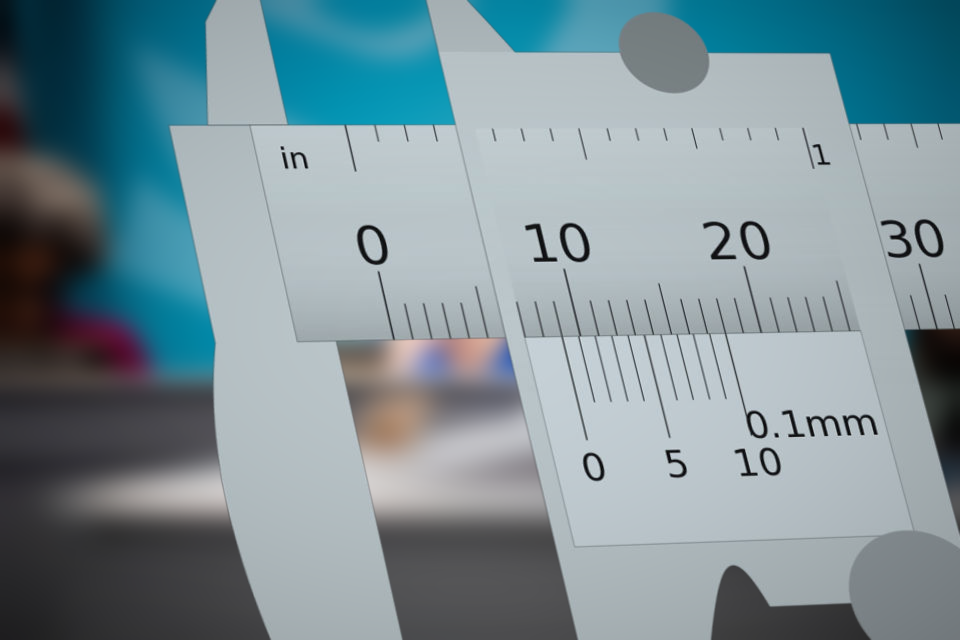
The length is 9.0mm
